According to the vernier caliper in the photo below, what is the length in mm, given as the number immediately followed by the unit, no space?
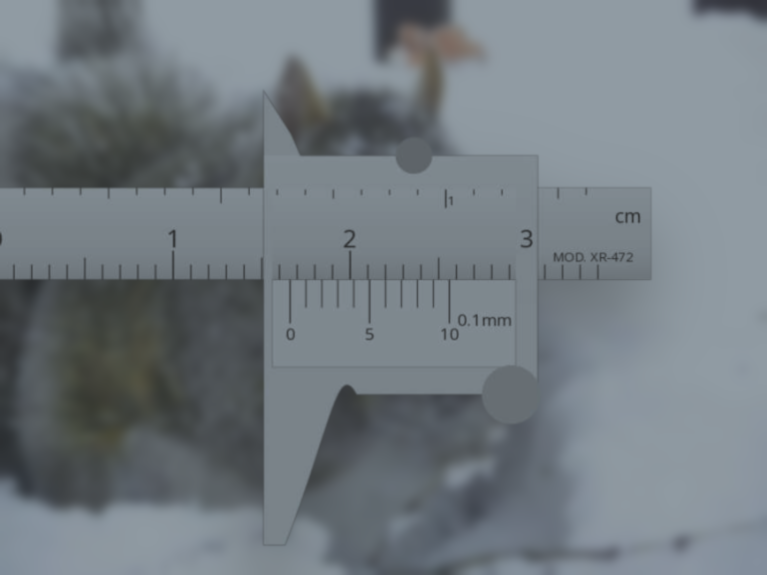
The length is 16.6mm
